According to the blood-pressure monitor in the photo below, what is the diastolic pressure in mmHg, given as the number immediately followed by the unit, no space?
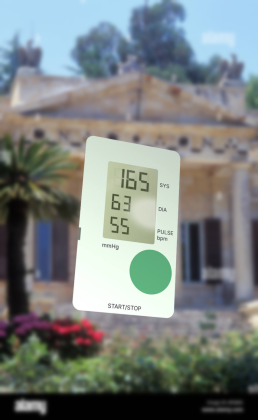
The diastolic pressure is 63mmHg
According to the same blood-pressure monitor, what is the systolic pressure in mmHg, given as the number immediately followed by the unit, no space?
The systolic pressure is 165mmHg
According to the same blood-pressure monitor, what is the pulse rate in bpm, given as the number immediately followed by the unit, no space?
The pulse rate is 55bpm
